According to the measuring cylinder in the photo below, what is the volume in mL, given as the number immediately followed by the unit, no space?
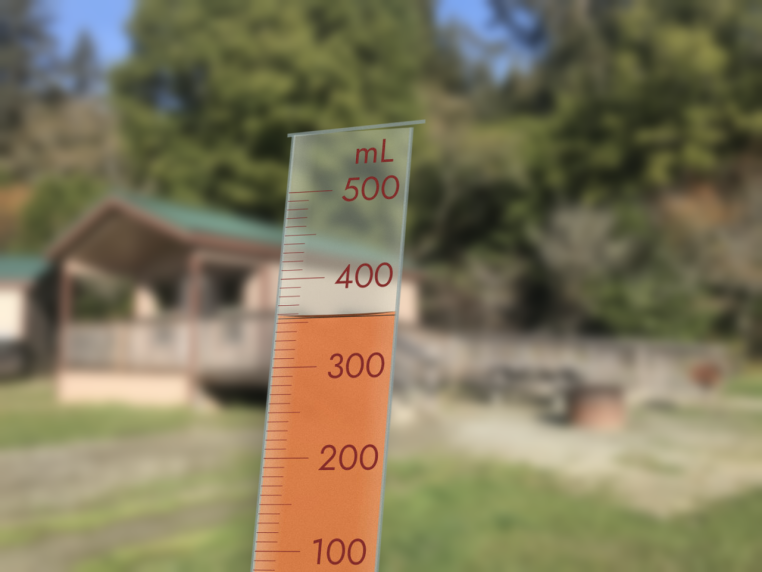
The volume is 355mL
